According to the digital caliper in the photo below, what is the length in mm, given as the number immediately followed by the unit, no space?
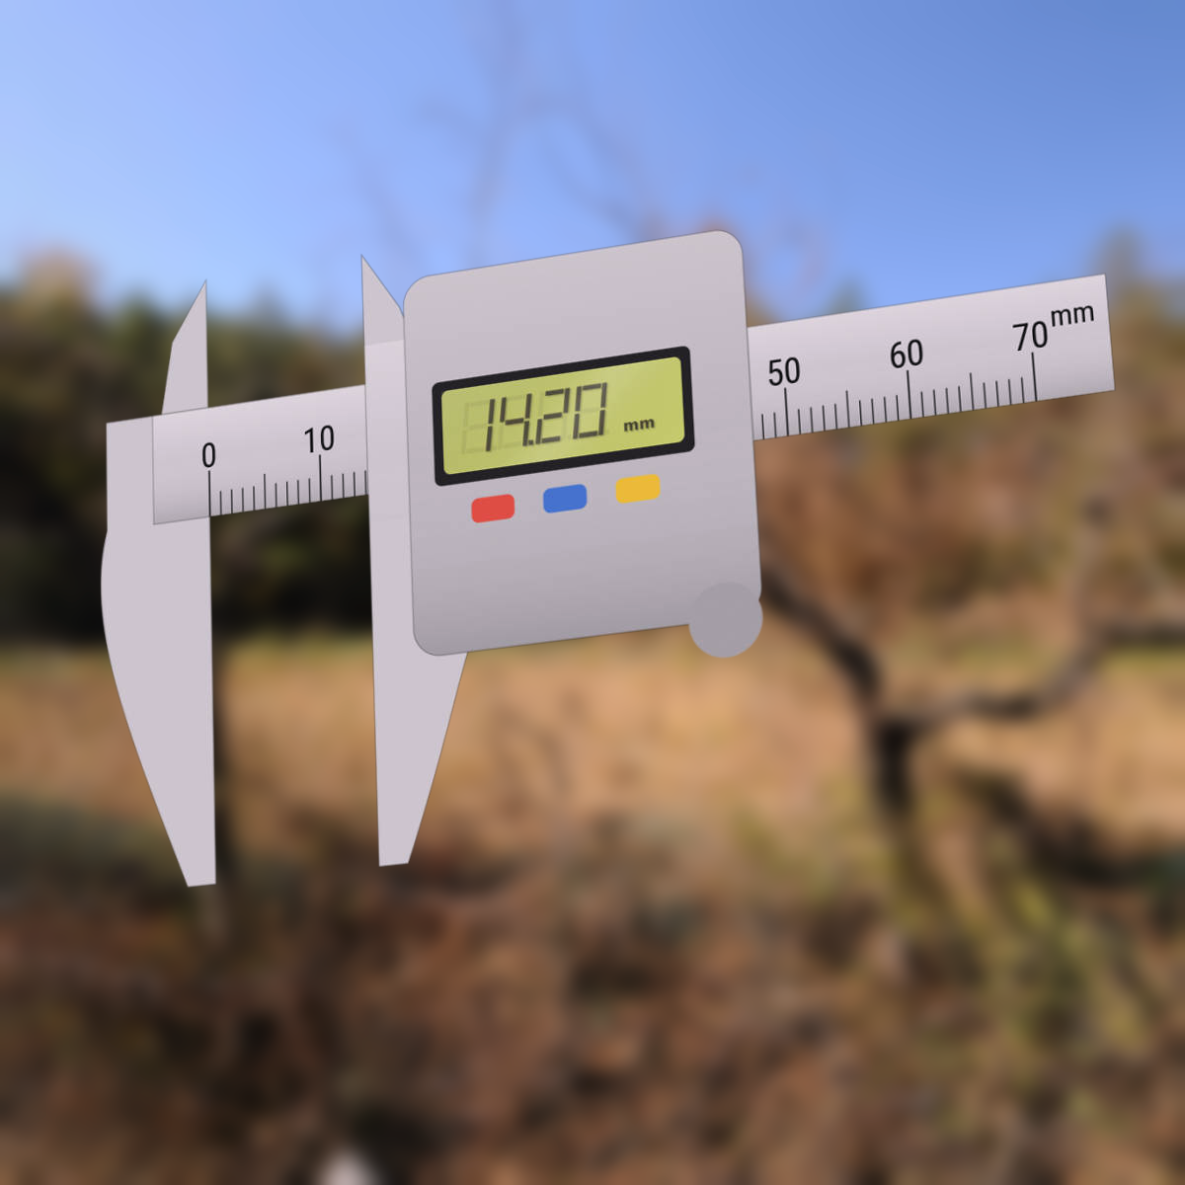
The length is 14.20mm
